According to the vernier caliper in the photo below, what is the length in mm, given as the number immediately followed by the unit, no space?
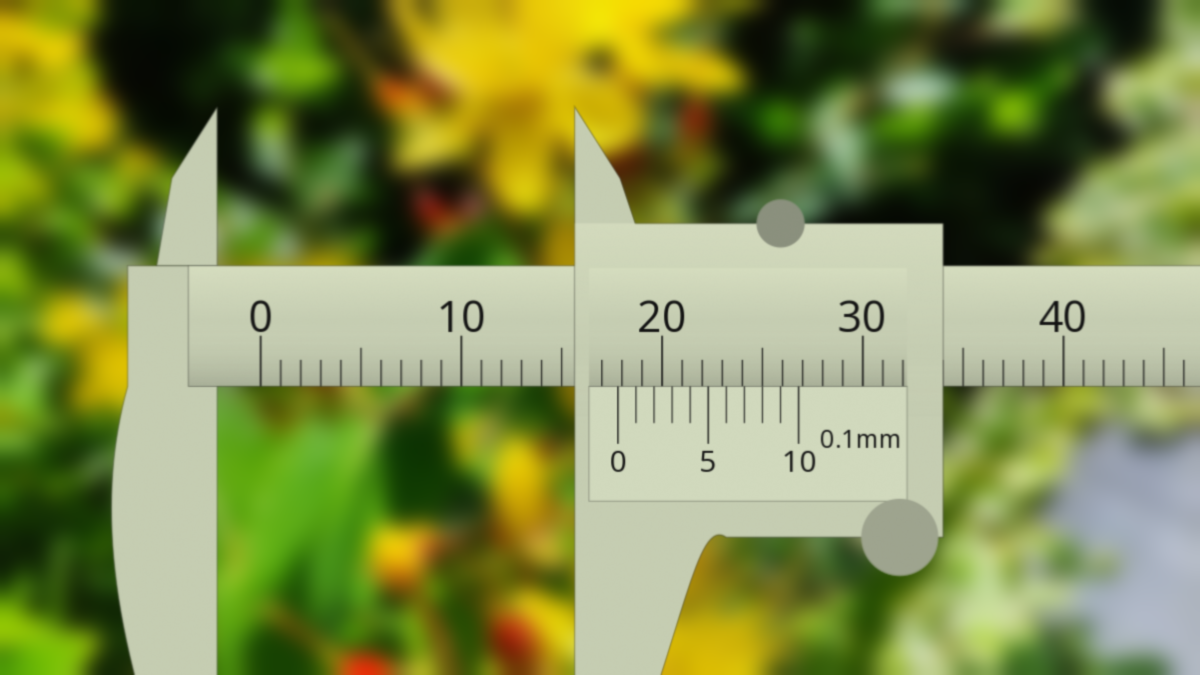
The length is 17.8mm
